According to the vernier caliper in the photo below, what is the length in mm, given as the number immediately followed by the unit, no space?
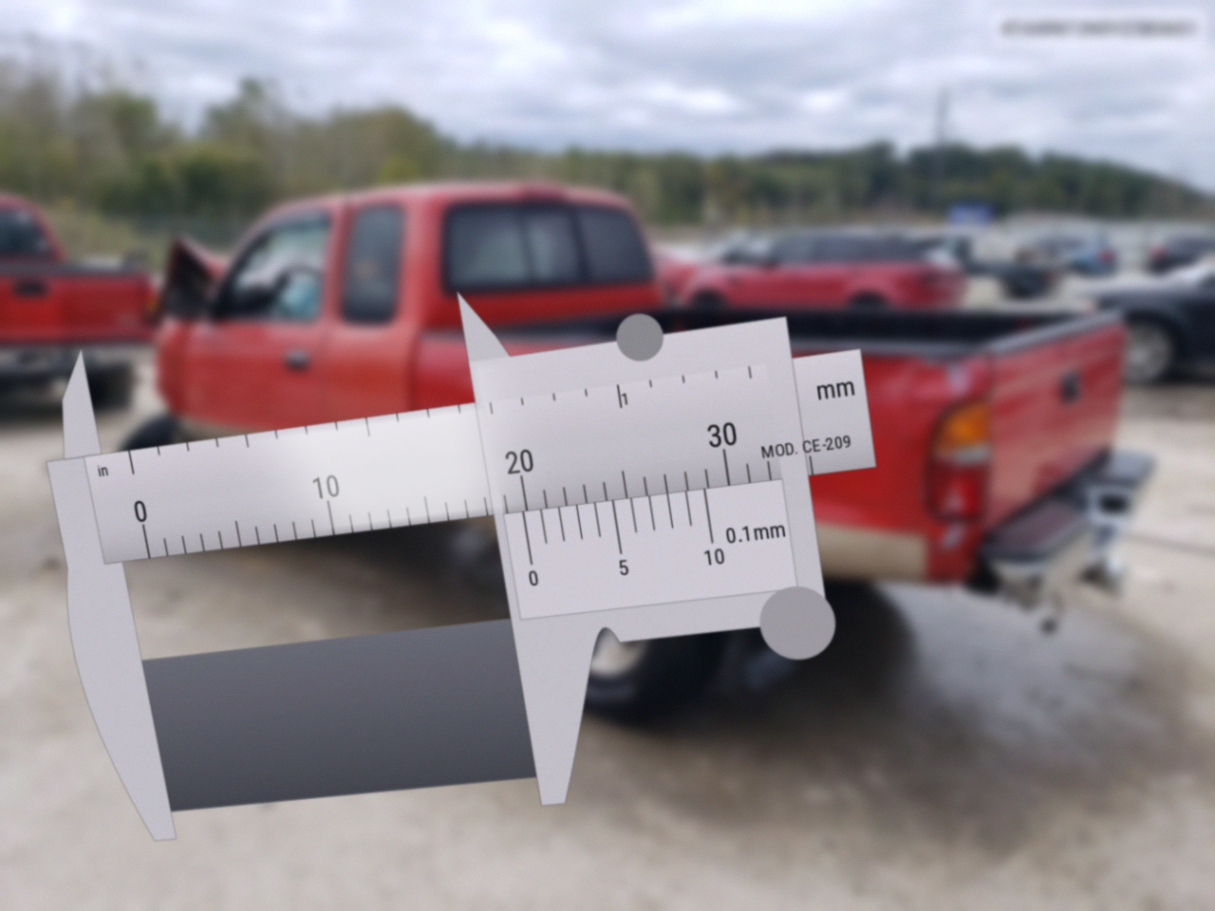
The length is 19.8mm
